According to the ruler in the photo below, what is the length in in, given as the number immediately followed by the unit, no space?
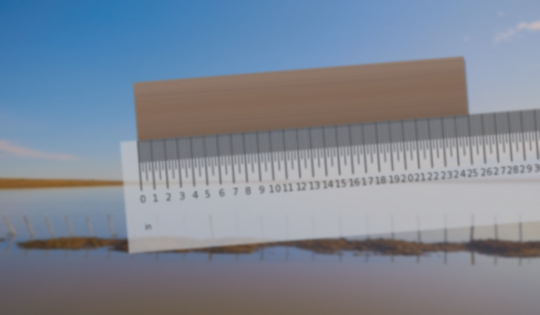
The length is 25in
